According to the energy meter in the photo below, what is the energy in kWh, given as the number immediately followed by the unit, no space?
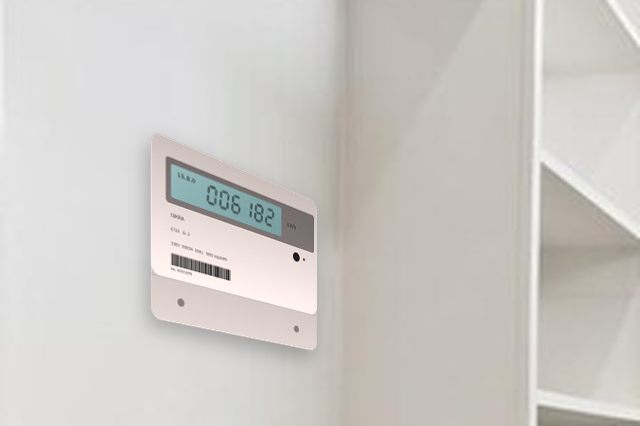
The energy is 6182kWh
